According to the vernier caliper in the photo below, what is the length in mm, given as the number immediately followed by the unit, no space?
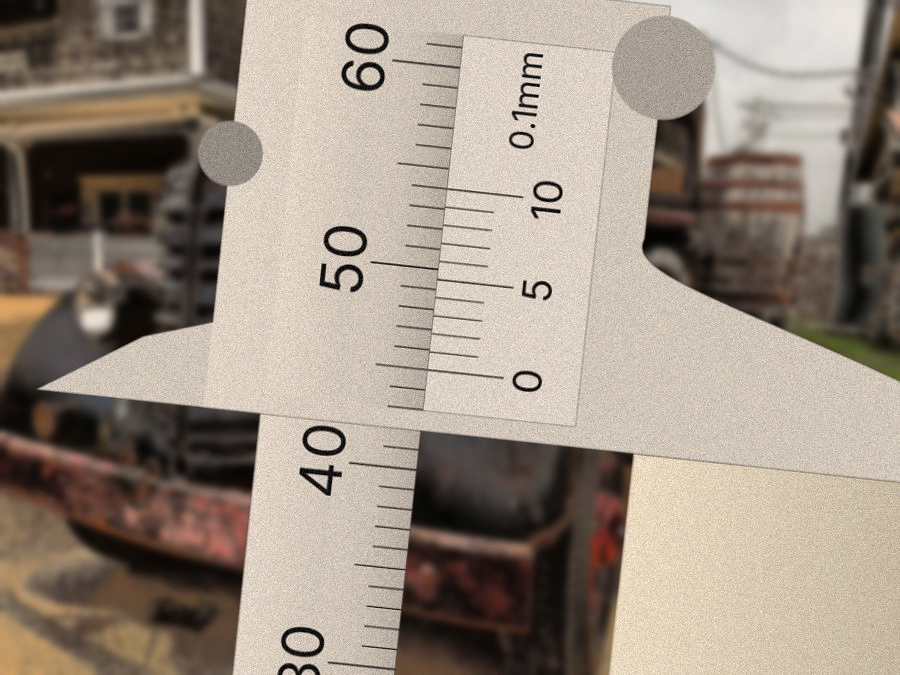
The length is 45.0mm
